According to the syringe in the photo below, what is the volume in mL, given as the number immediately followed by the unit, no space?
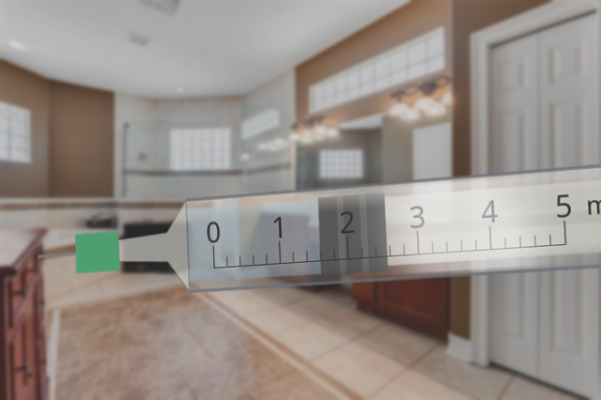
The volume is 1.6mL
